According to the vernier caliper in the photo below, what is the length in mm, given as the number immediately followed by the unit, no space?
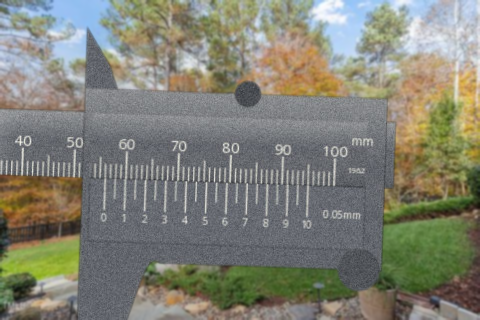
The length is 56.0mm
